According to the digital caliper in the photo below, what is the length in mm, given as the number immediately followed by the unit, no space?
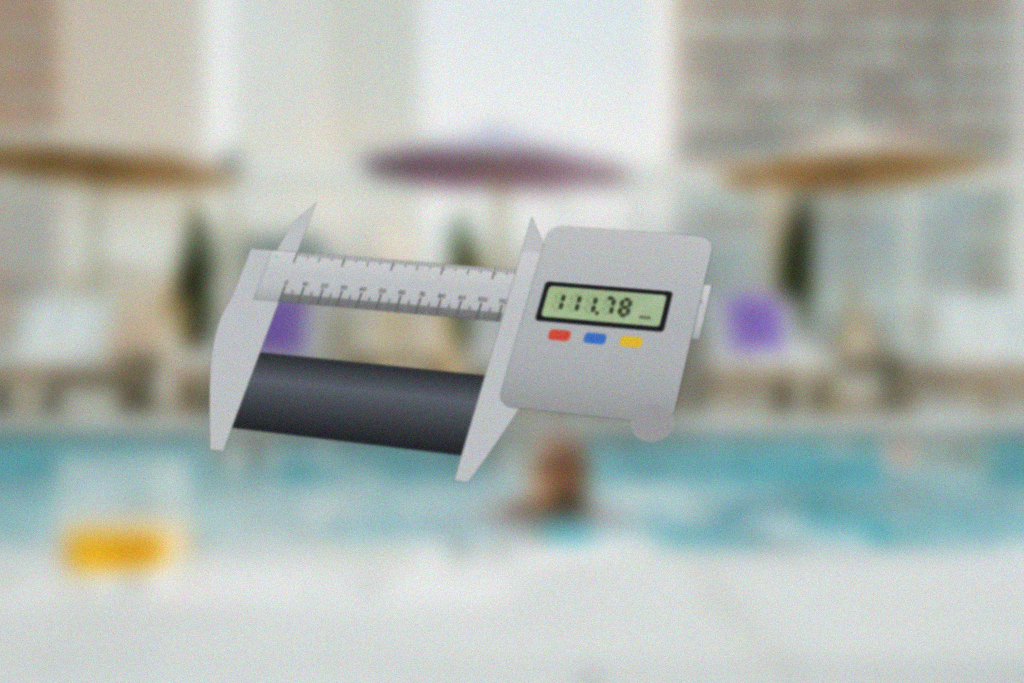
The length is 111.78mm
